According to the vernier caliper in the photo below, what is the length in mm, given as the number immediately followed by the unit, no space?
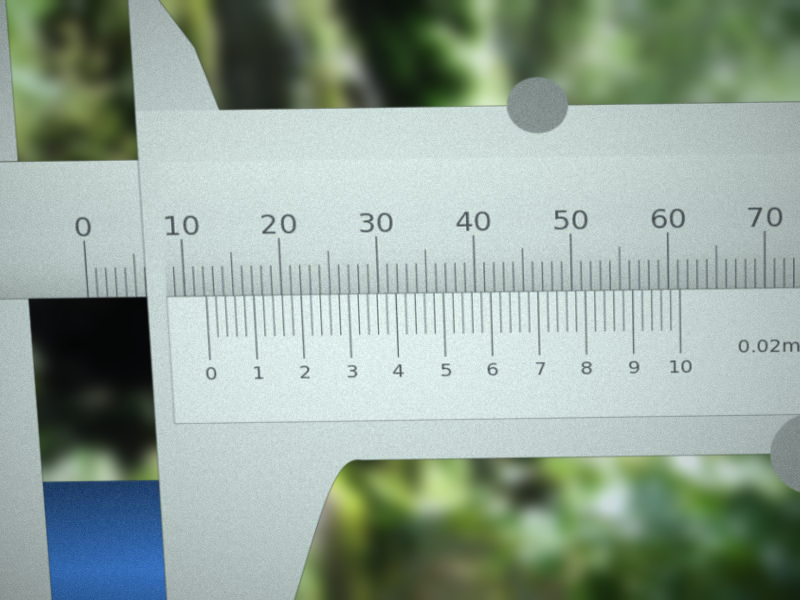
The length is 12.2mm
